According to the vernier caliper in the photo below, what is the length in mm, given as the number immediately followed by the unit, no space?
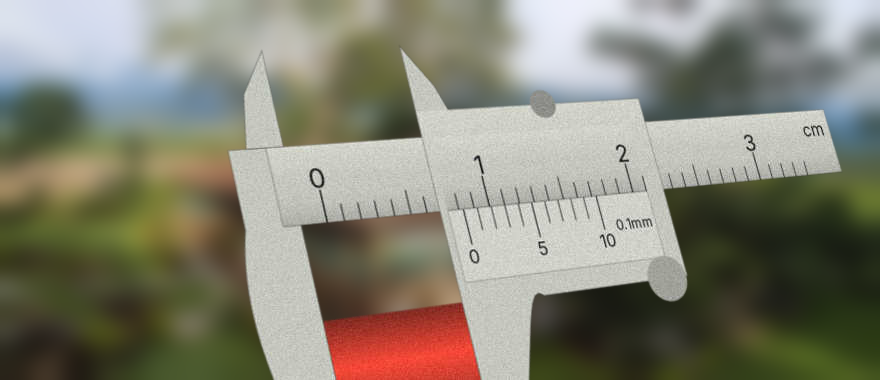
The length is 8.3mm
